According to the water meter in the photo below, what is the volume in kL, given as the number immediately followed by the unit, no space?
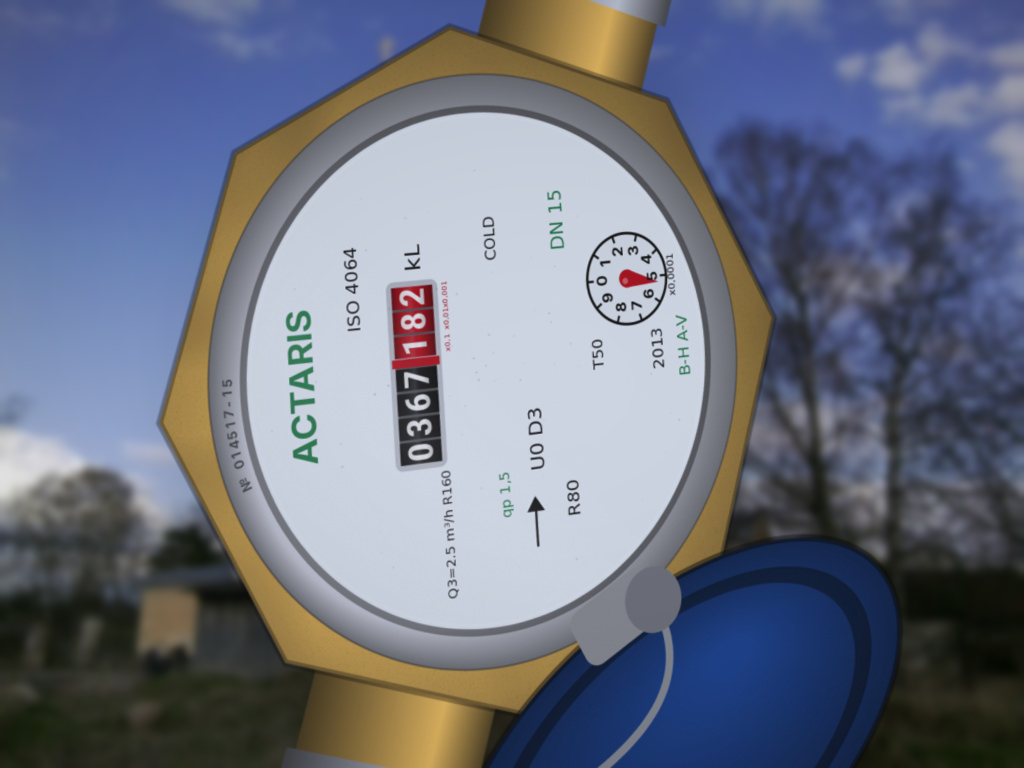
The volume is 367.1825kL
